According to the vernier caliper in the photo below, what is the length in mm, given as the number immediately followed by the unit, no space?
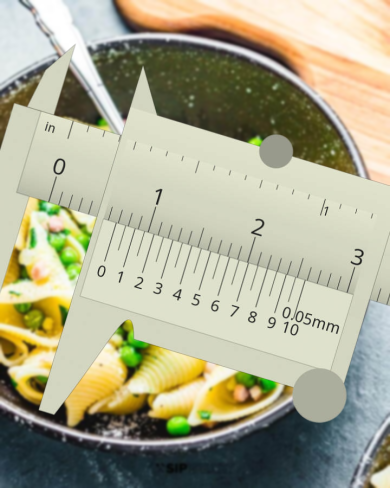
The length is 6.8mm
